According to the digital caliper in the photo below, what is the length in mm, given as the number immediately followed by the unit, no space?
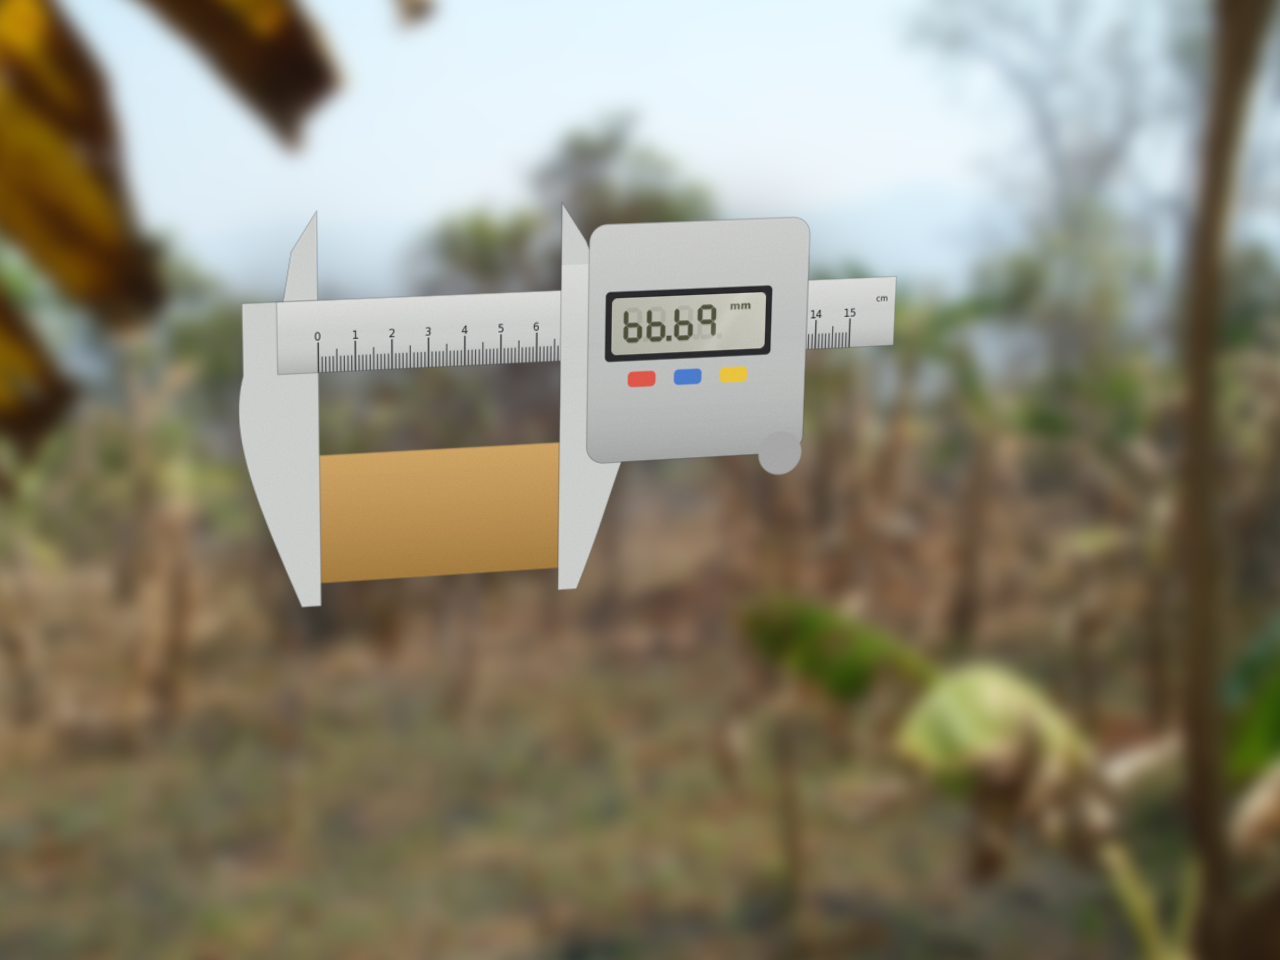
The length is 66.69mm
